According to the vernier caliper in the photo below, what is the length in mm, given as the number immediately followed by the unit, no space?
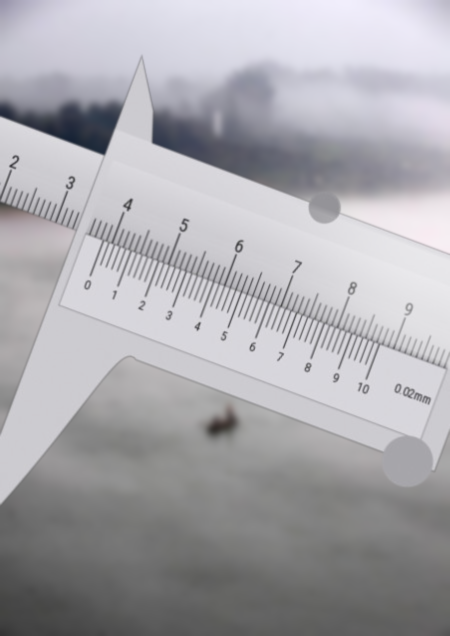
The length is 38.5mm
